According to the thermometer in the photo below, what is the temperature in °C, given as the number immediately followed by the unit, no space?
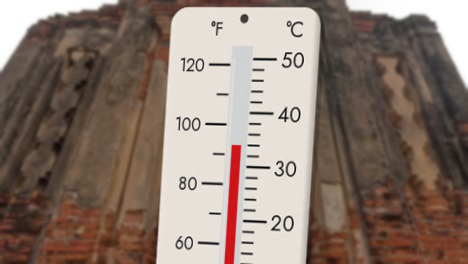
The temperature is 34°C
